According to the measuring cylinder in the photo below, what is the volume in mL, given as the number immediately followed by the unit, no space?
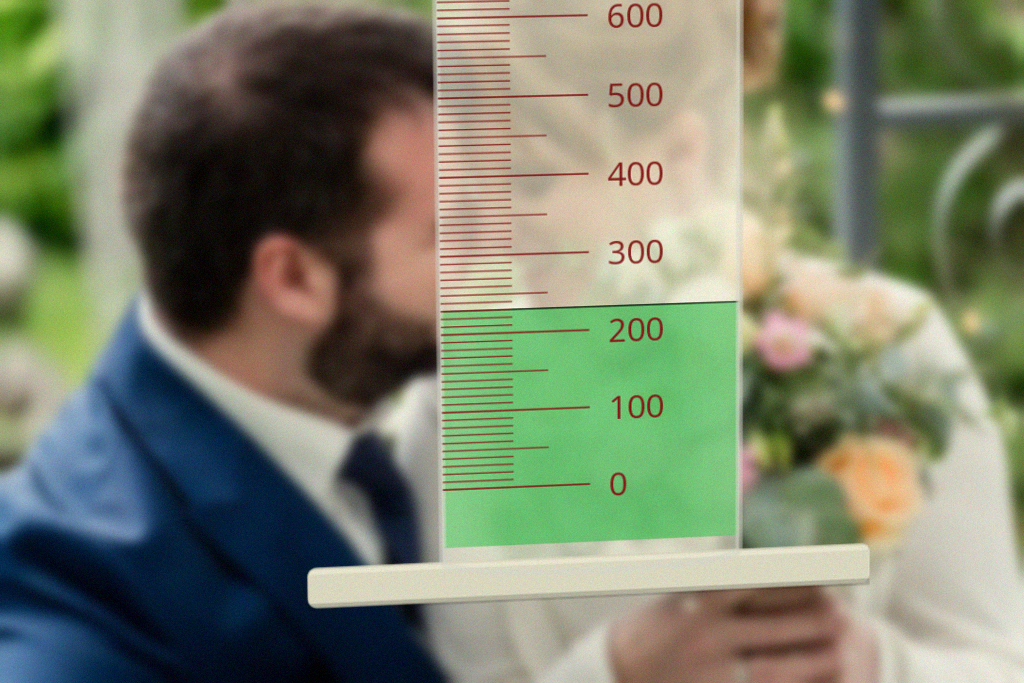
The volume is 230mL
